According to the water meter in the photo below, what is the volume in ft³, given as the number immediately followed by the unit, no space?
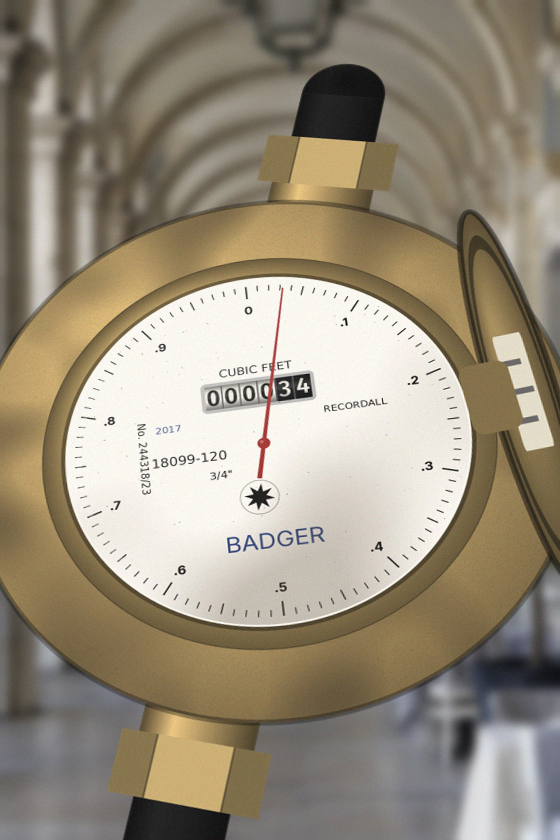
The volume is 34.03ft³
